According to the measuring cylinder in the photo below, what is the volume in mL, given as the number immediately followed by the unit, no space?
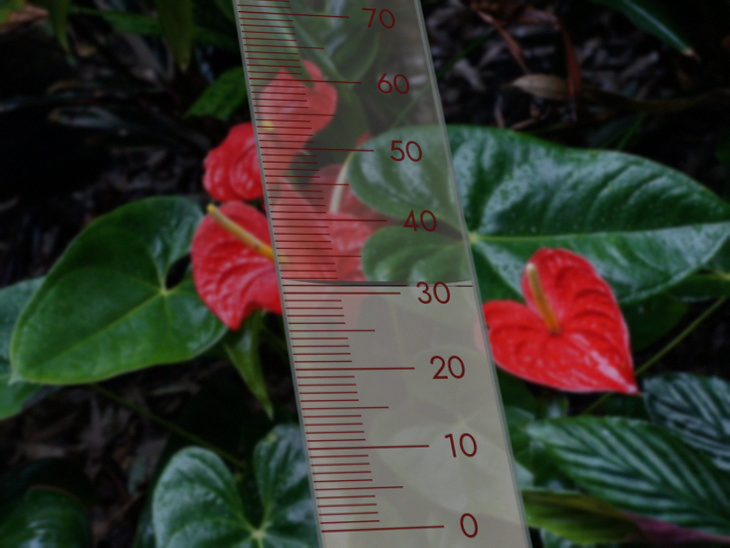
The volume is 31mL
